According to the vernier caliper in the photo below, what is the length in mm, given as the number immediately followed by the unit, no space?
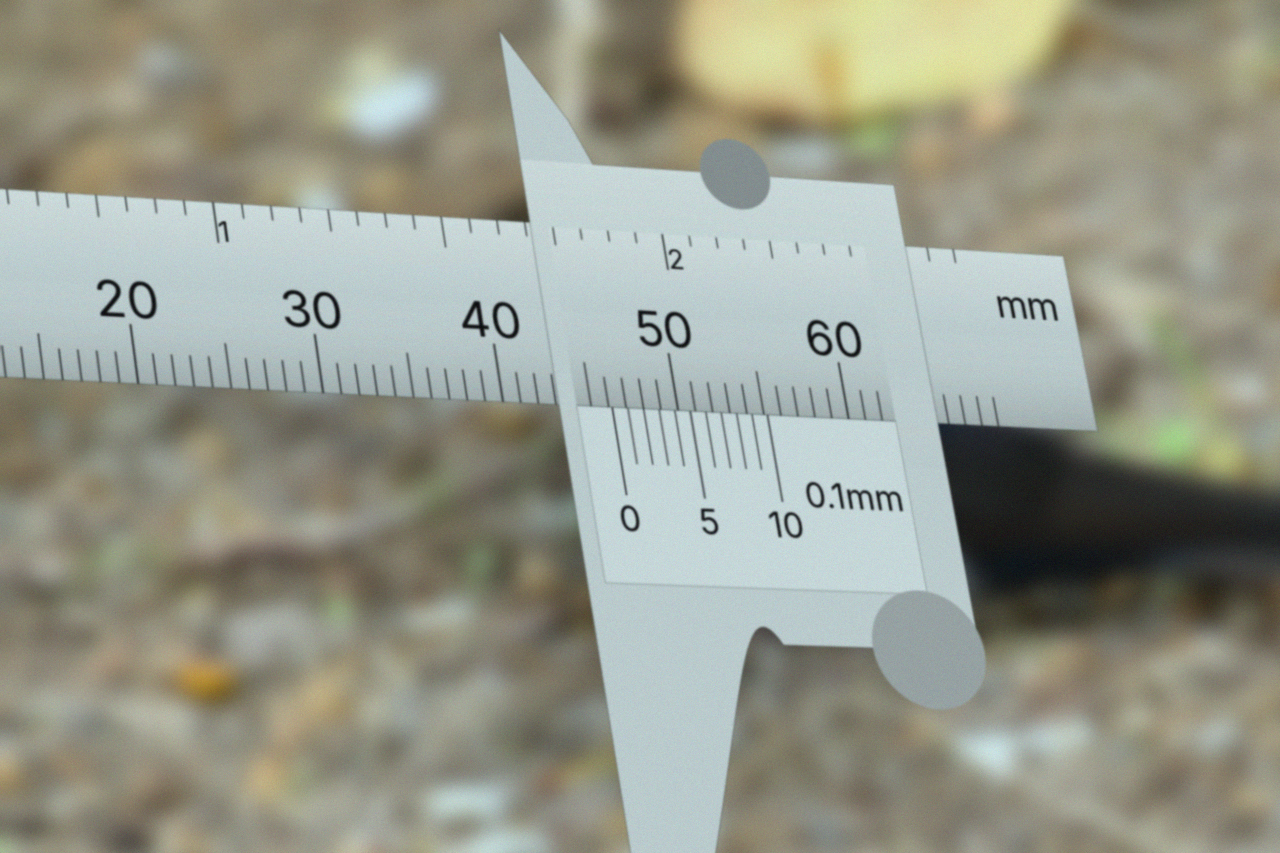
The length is 46.2mm
